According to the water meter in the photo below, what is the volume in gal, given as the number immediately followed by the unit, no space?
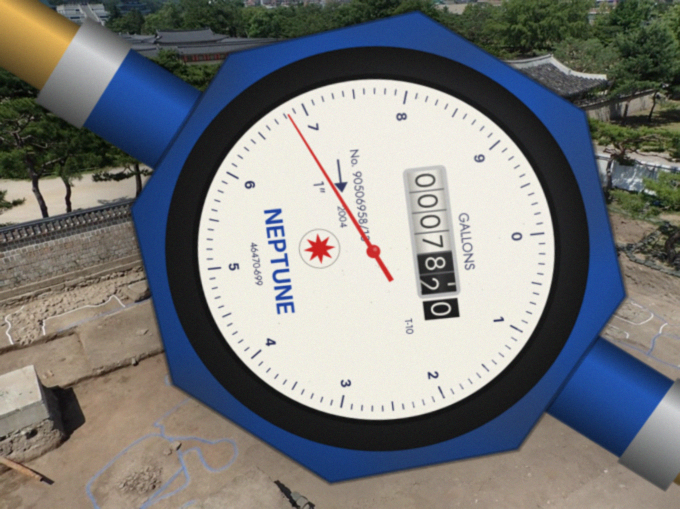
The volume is 7816.8gal
